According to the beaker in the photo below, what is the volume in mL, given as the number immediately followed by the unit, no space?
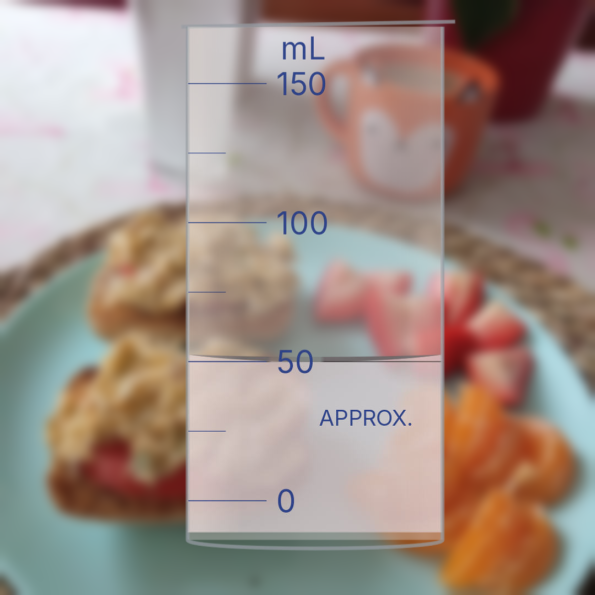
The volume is 50mL
